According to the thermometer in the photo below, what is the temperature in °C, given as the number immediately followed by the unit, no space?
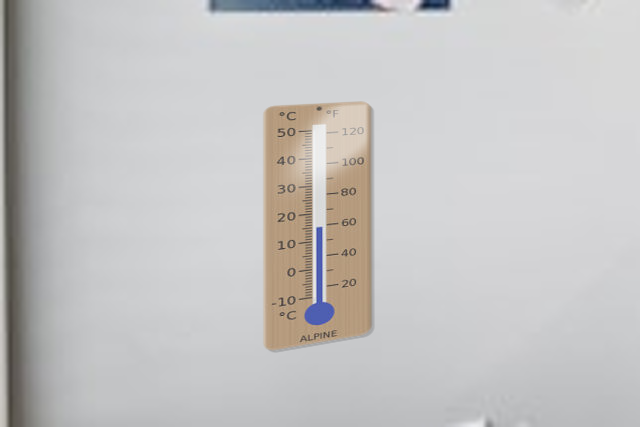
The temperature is 15°C
